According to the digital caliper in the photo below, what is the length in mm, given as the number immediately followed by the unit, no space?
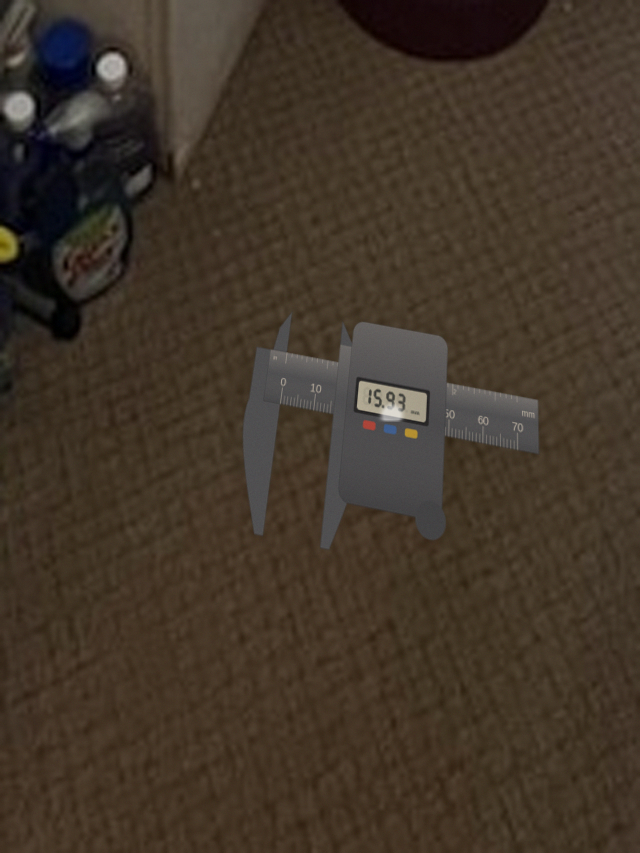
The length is 15.93mm
